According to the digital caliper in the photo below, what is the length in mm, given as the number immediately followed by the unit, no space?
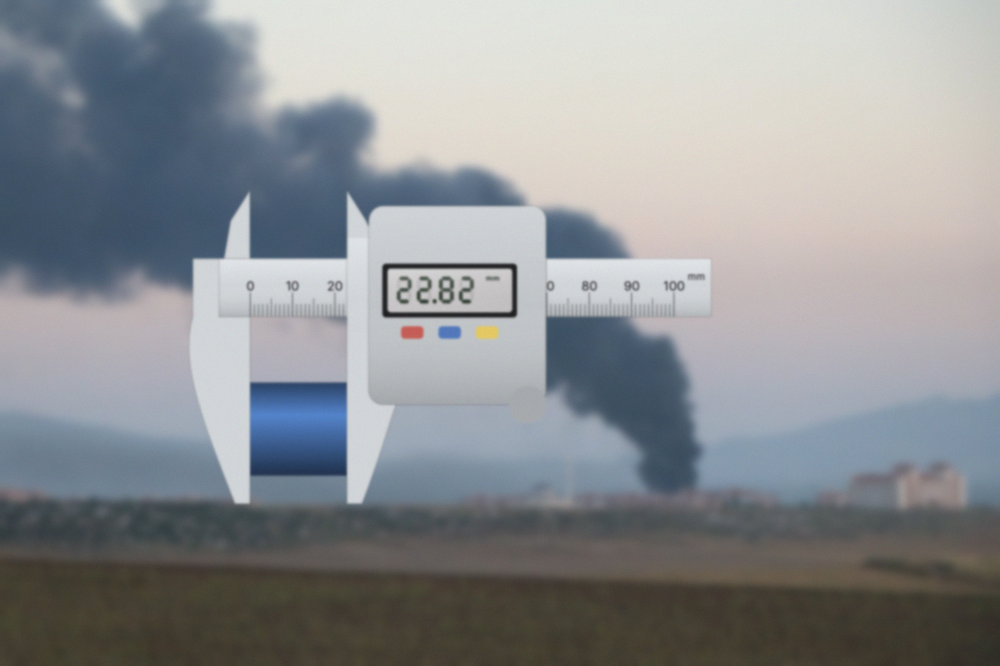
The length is 22.82mm
